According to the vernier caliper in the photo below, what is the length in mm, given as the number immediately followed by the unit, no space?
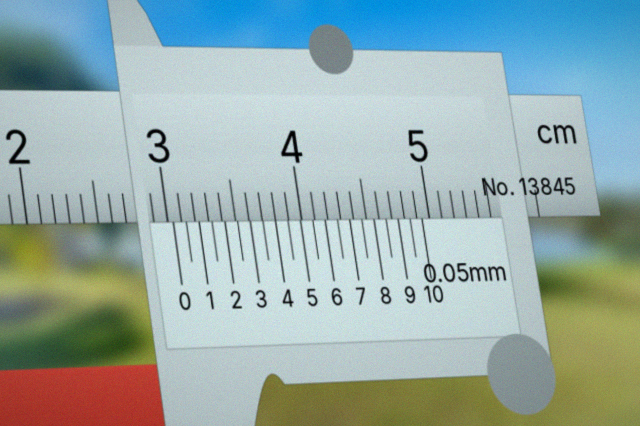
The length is 30.4mm
